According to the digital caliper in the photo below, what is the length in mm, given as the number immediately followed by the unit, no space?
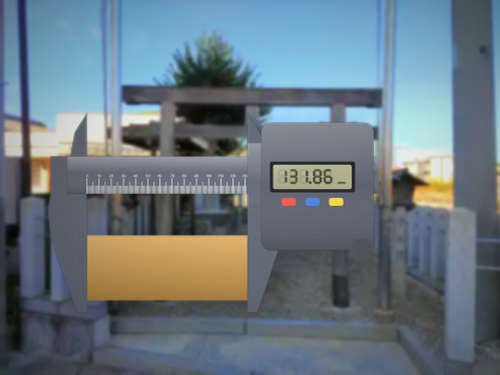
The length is 131.86mm
